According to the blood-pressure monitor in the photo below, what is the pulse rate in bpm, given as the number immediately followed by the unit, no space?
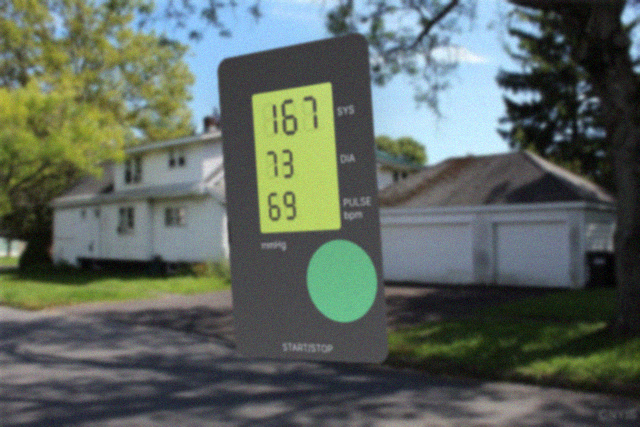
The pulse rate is 69bpm
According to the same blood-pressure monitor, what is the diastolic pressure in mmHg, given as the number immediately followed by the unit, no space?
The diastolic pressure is 73mmHg
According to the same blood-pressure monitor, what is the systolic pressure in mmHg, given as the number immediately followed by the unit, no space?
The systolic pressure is 167mmHg
